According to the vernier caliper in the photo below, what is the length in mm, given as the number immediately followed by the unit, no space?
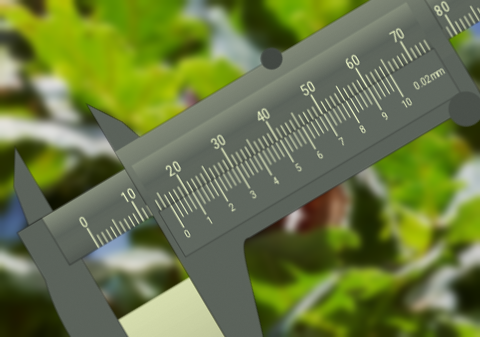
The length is 16.0mm
